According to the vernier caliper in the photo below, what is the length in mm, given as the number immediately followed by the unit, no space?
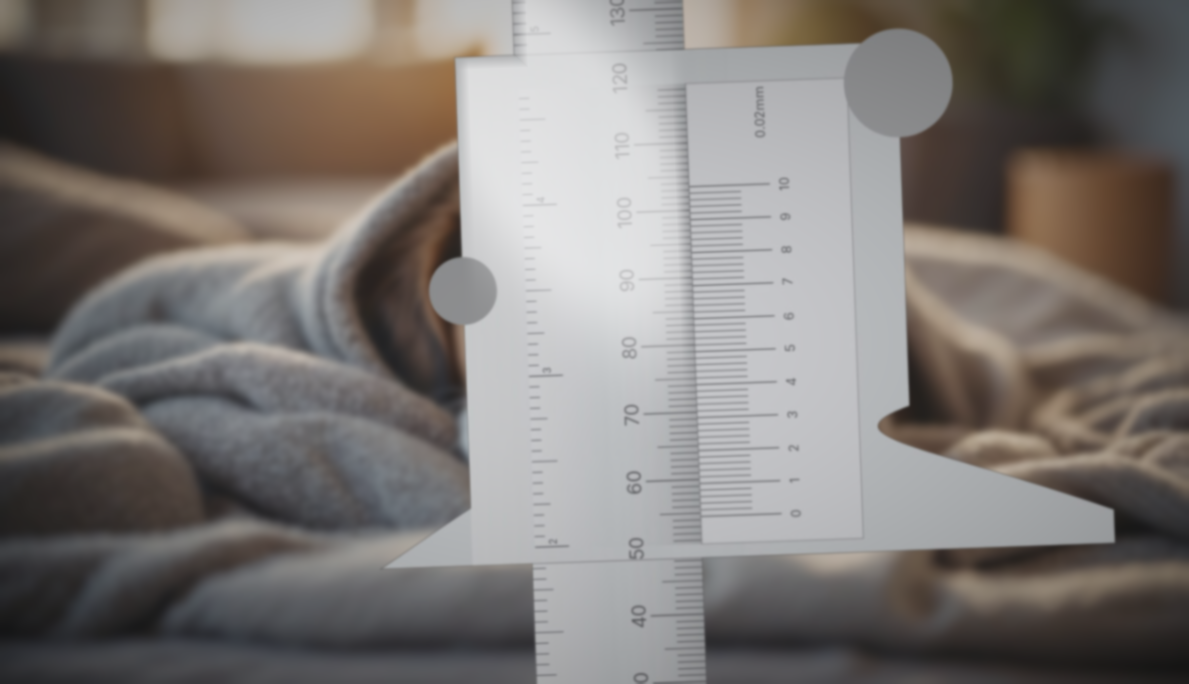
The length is 54.5mm
